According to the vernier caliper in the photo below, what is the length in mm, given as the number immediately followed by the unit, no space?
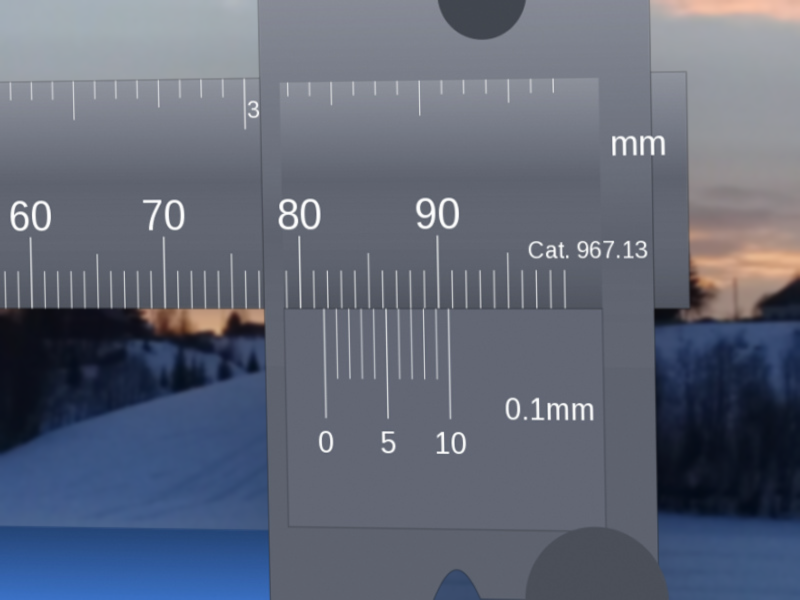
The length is 81.7mm
